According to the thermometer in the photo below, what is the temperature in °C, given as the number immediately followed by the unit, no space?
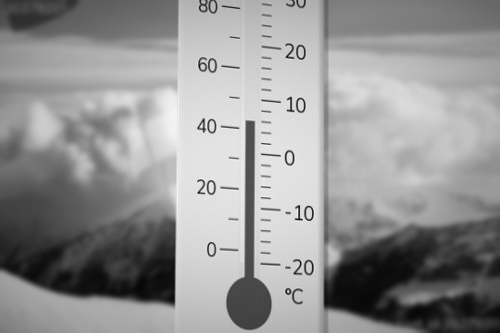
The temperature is 6°C
